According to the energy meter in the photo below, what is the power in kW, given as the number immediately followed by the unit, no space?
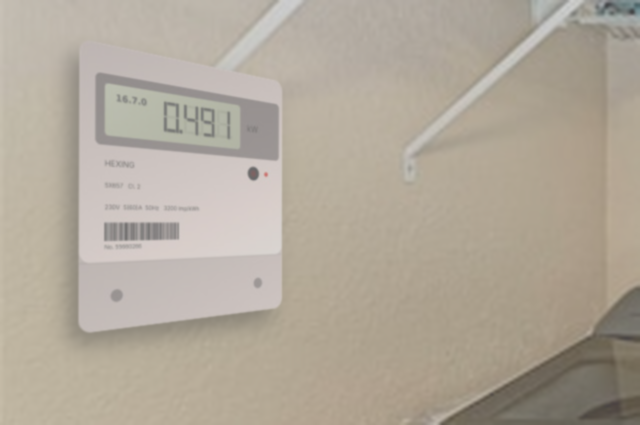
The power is 0.491kW
